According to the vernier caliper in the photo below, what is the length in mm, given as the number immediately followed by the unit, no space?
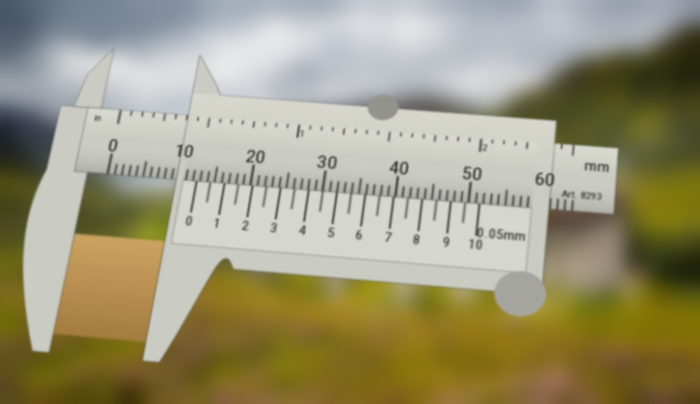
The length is 12.5mm
